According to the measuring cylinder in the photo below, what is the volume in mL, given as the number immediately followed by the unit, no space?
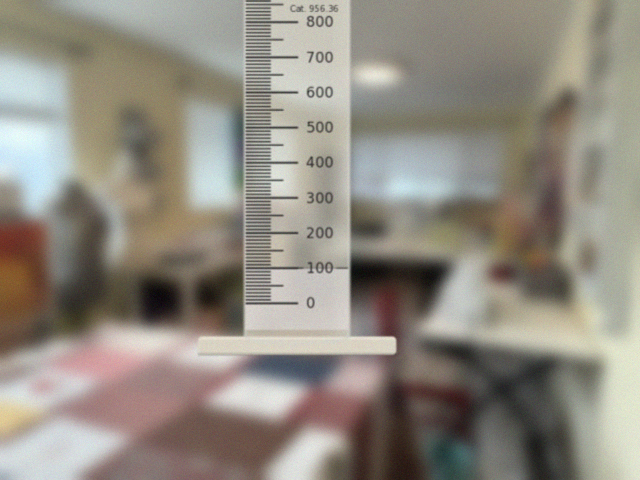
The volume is 100mL
